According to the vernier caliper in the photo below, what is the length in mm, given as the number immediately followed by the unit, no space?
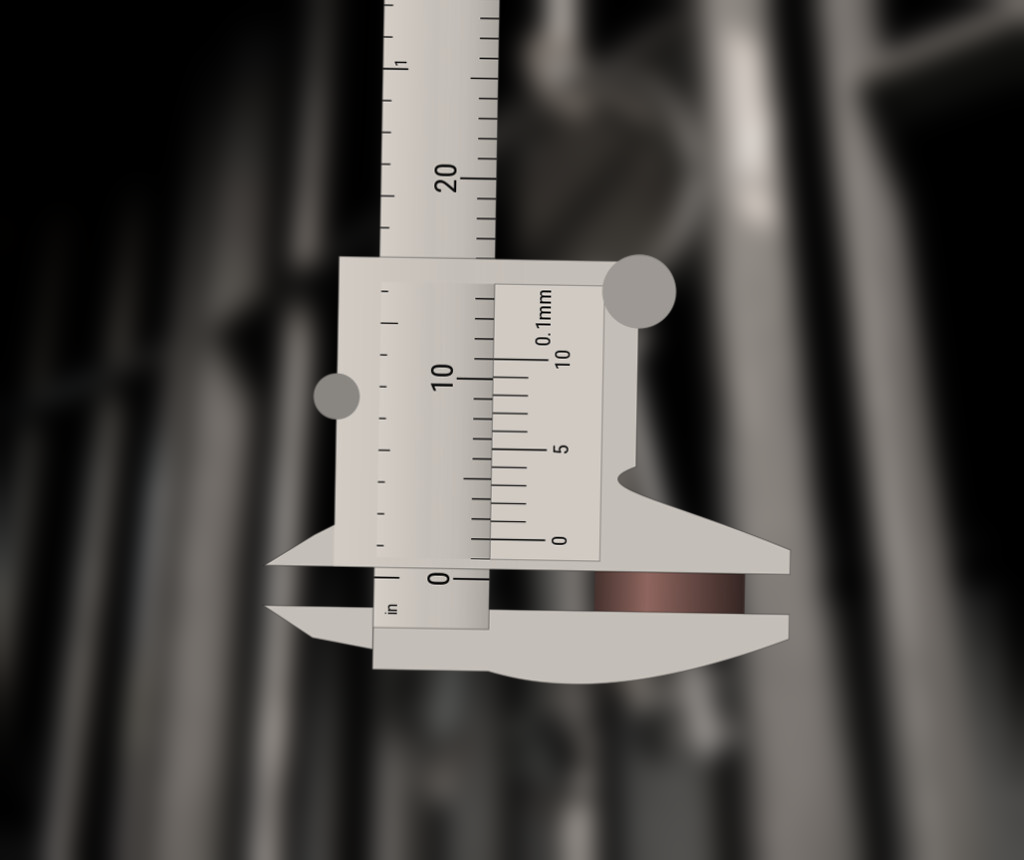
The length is 2.0mm
